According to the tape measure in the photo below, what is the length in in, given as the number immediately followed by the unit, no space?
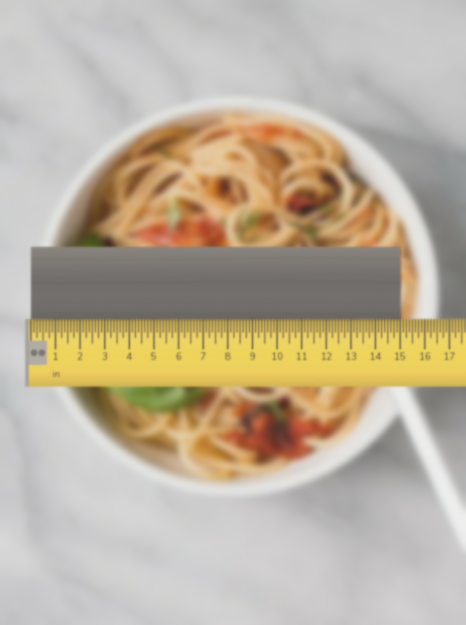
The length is 15in
